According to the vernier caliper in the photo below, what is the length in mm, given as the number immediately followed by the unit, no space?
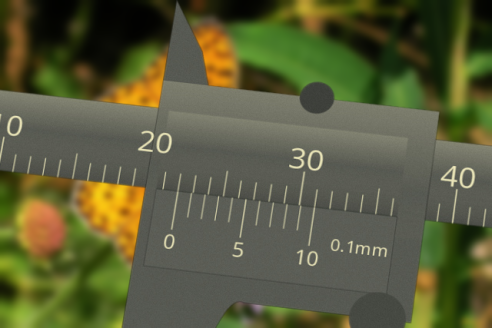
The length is 22.0mm
